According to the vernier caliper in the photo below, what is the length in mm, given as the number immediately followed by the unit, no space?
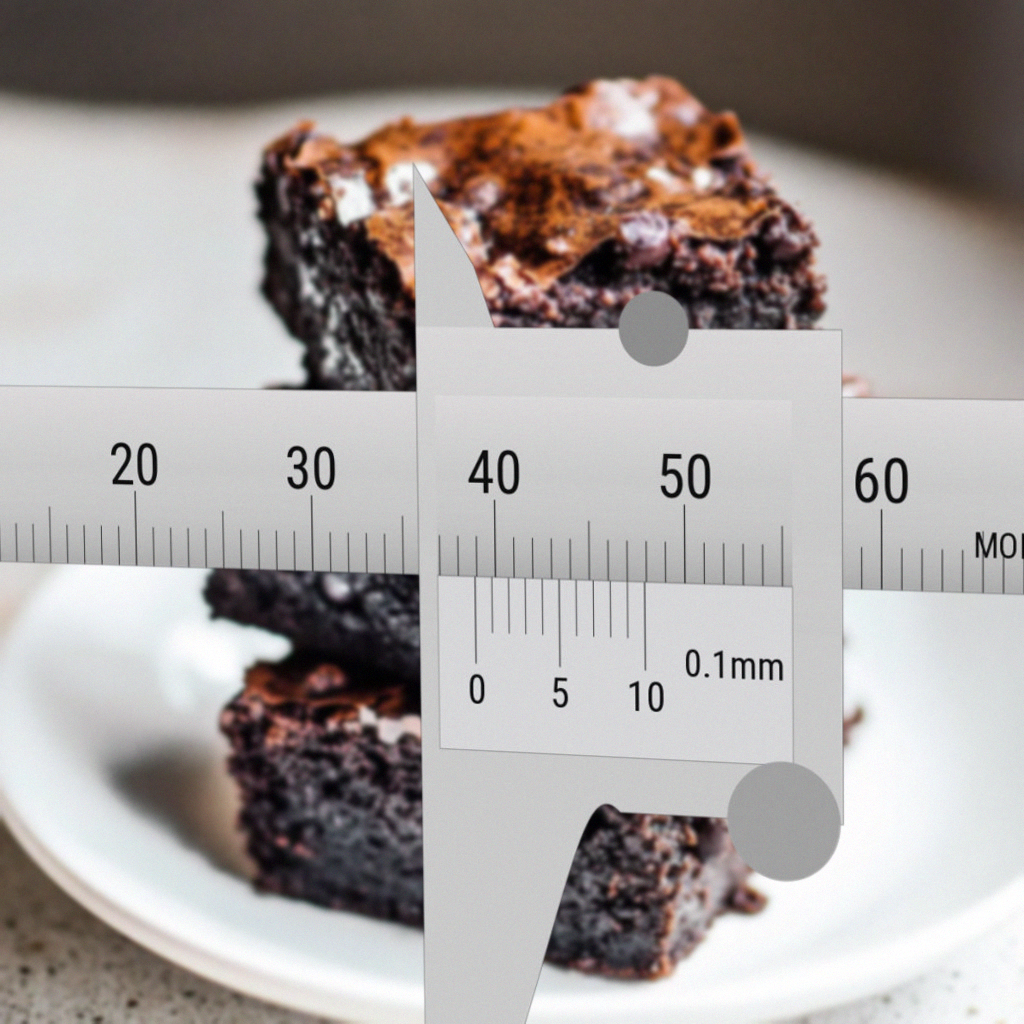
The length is 38.9mm
